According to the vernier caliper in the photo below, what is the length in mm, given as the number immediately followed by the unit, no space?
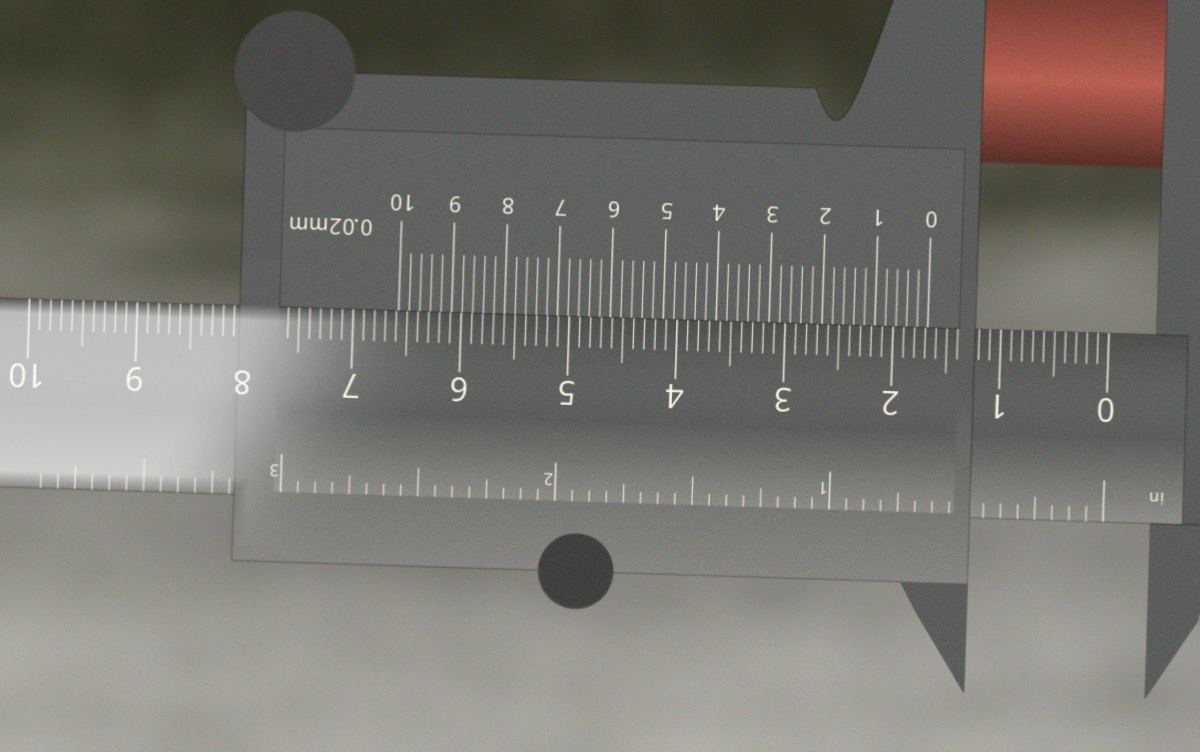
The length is 16.8mm
